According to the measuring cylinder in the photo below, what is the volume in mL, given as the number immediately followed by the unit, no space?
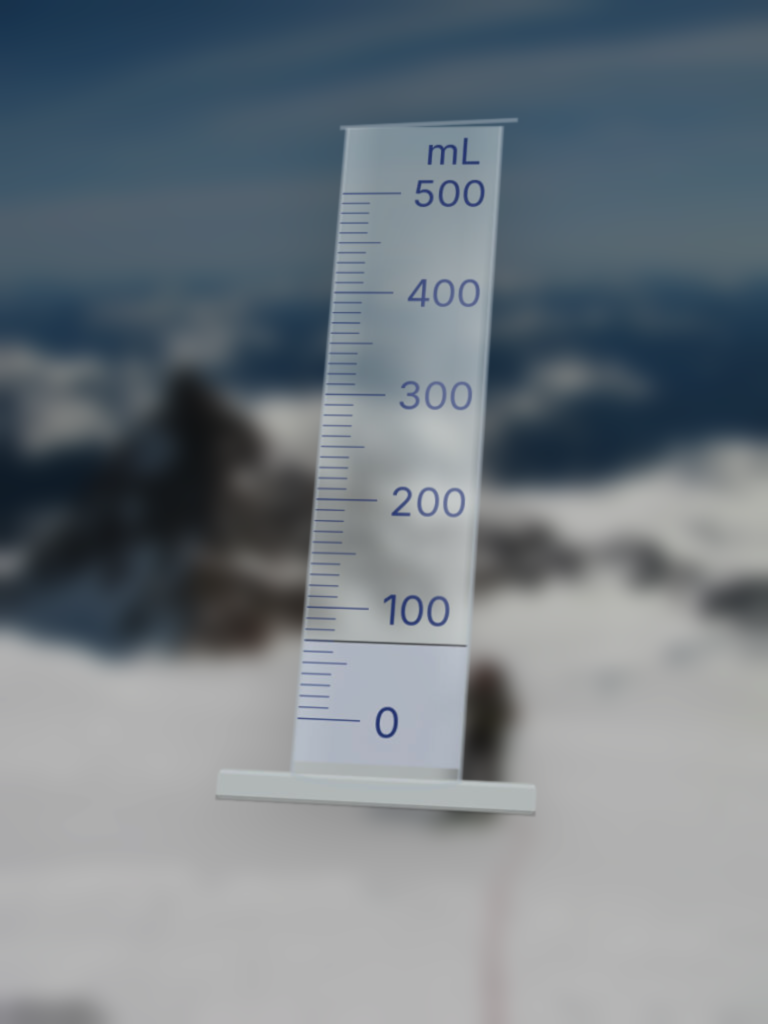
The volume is 70mL
